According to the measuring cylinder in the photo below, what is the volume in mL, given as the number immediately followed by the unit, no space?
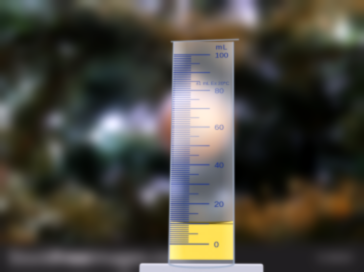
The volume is 10mL
